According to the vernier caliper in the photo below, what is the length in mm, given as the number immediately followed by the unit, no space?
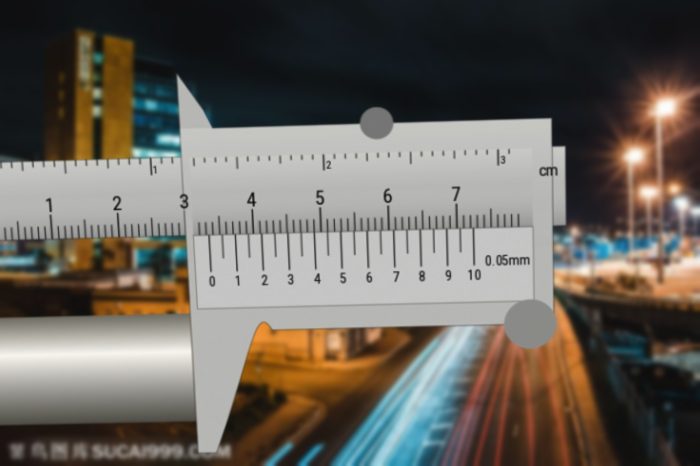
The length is 33.4mm
